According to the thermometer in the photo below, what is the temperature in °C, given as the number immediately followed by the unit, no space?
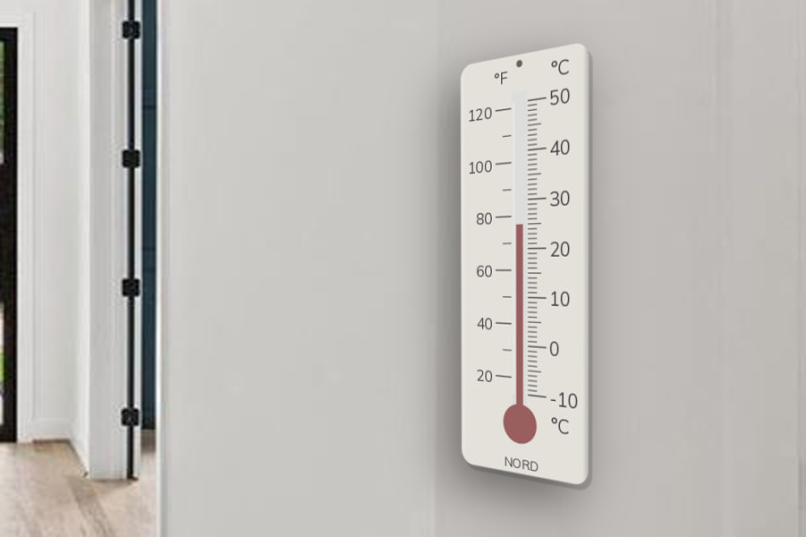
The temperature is 25°C
